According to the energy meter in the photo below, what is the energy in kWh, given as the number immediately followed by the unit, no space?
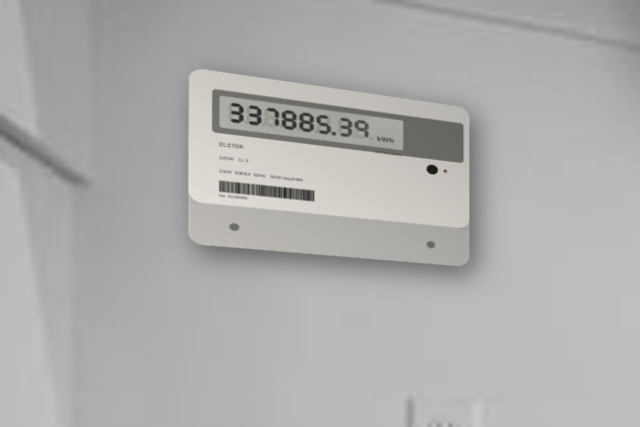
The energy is 337885.39kWh
